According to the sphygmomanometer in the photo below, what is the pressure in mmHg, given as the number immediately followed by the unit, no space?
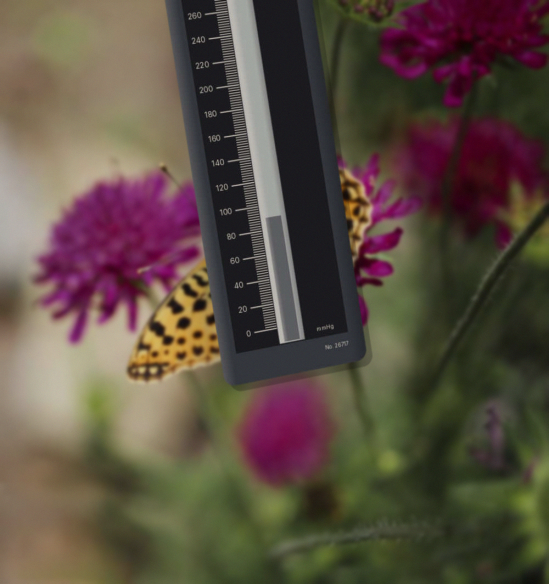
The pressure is 90mmHg
